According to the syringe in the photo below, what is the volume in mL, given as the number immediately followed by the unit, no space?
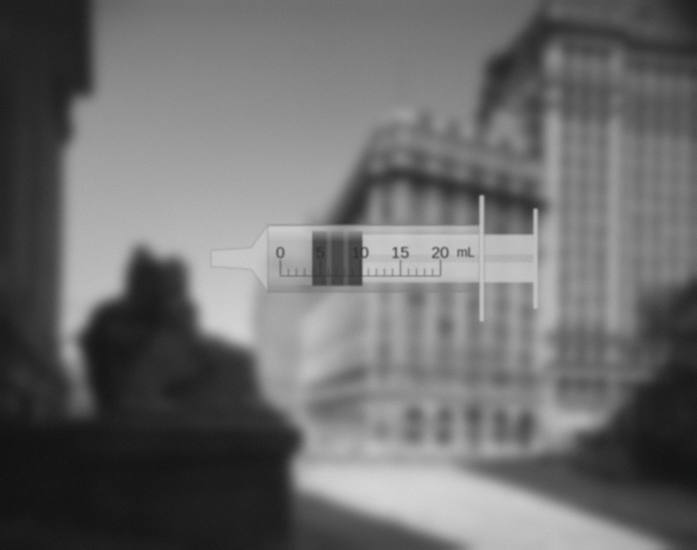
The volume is 4mL
